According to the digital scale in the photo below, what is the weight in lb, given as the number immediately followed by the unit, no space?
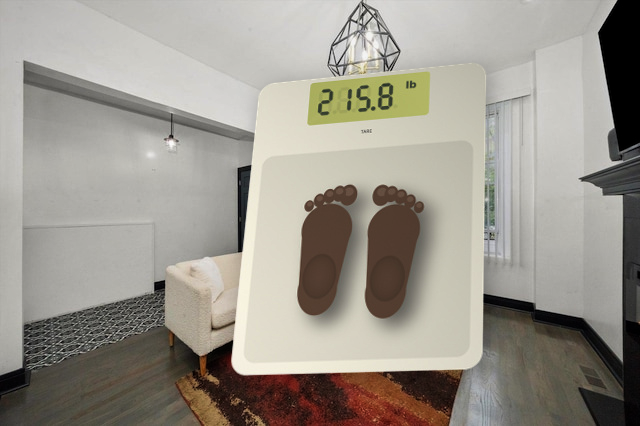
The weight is 215.8lb
